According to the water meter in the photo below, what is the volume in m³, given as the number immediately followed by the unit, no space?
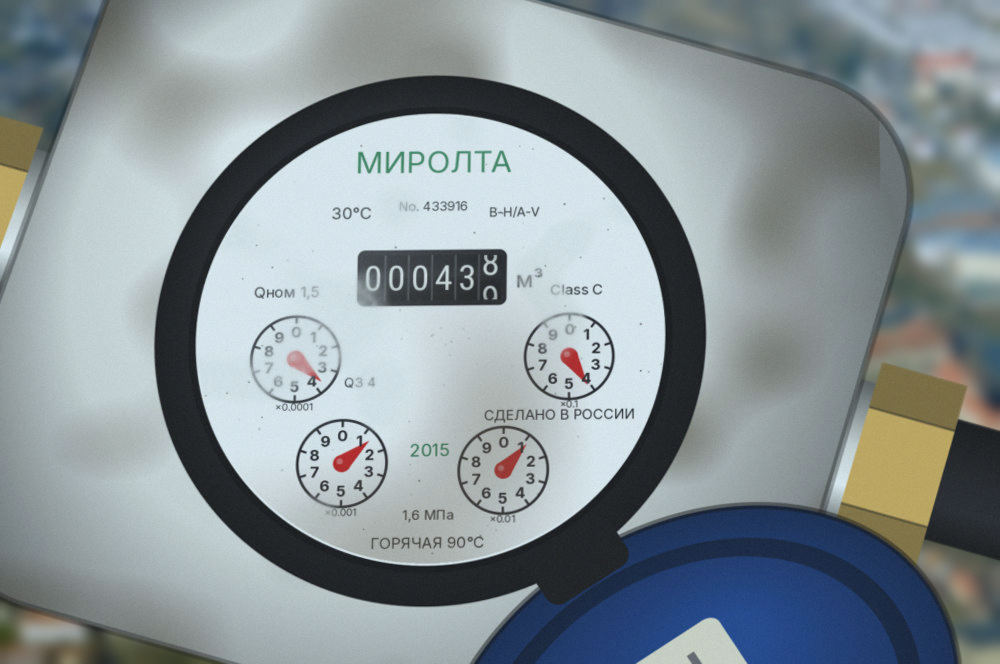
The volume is 438.4113m³
